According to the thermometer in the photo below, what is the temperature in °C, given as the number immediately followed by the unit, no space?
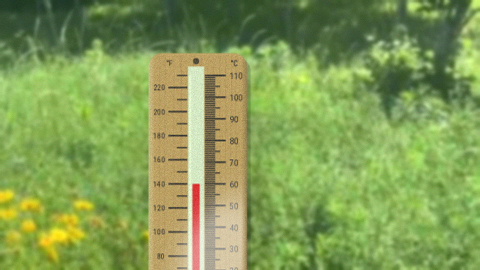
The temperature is 60°C
